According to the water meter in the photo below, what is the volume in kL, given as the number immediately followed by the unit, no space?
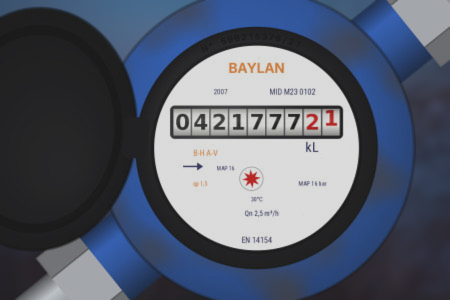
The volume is 421777.21kL
